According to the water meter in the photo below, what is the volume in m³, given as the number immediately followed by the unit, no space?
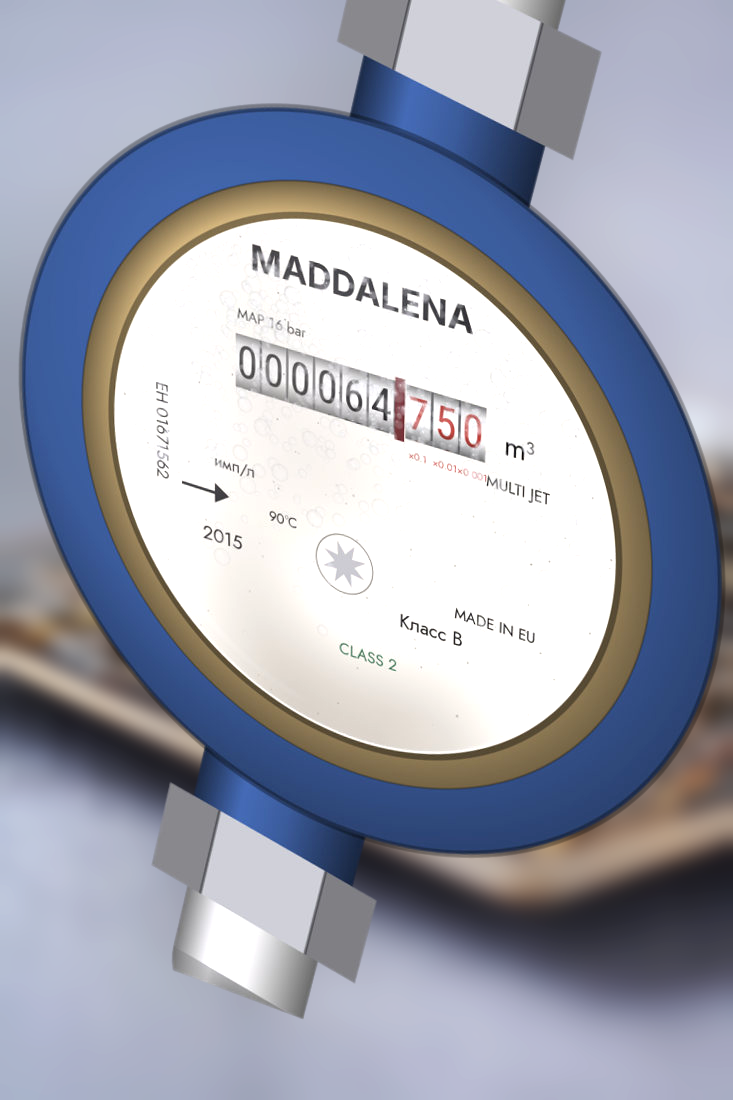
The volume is 64.750m³
